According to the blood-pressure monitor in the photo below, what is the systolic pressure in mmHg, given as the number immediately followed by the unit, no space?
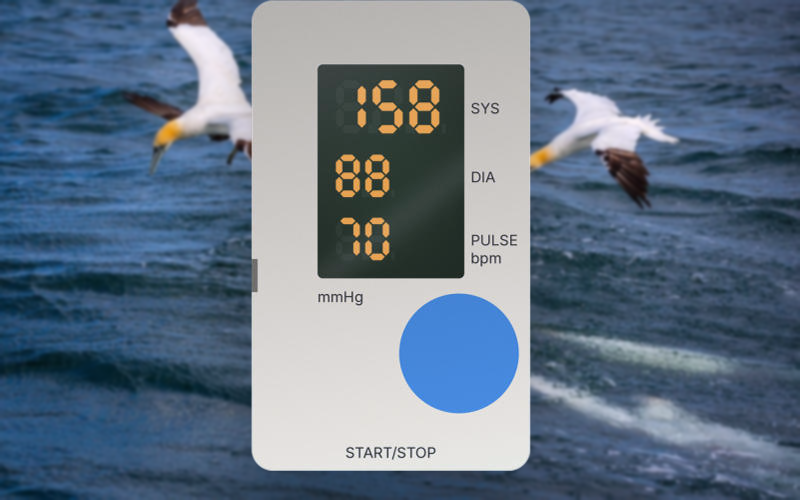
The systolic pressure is 158mmHg
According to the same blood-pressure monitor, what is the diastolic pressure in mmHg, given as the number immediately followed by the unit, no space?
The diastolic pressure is 88mmHg
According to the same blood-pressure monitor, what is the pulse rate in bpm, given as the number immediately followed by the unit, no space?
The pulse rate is 70bpm
